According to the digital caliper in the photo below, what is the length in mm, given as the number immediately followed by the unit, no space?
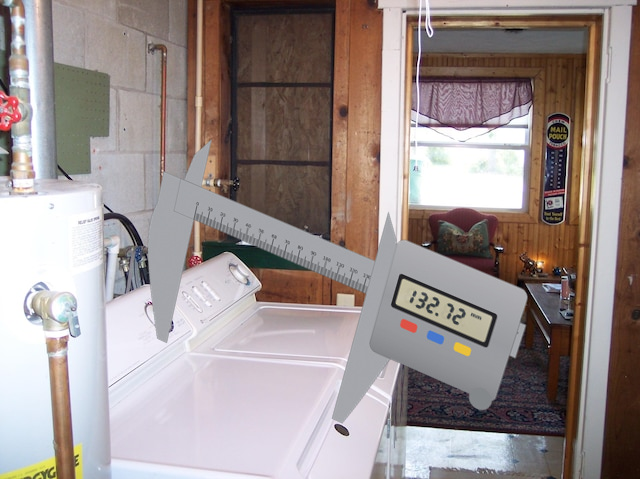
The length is 132.72mm
